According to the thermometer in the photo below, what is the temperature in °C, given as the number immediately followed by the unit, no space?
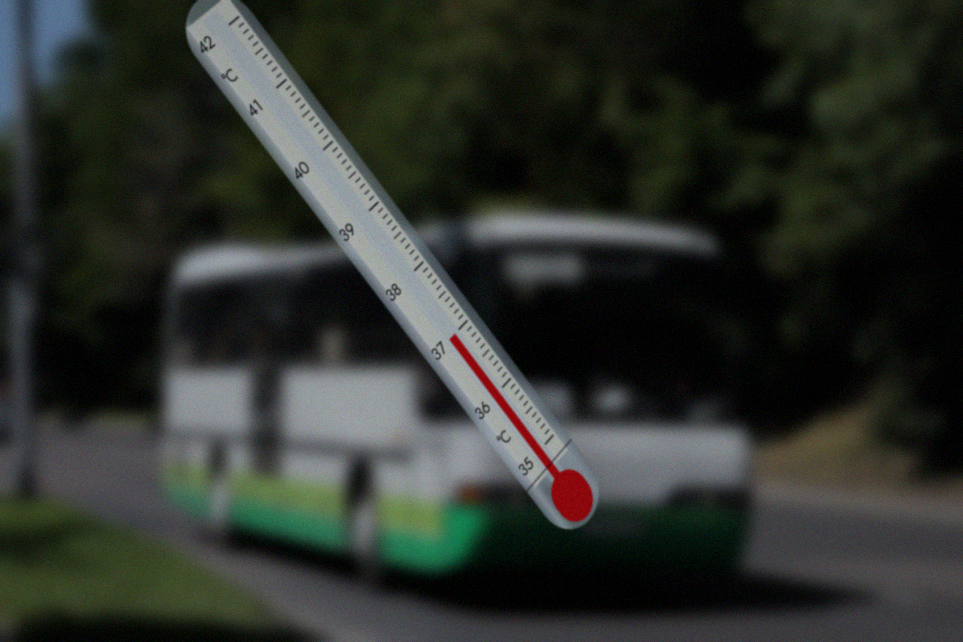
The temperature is 37°C
